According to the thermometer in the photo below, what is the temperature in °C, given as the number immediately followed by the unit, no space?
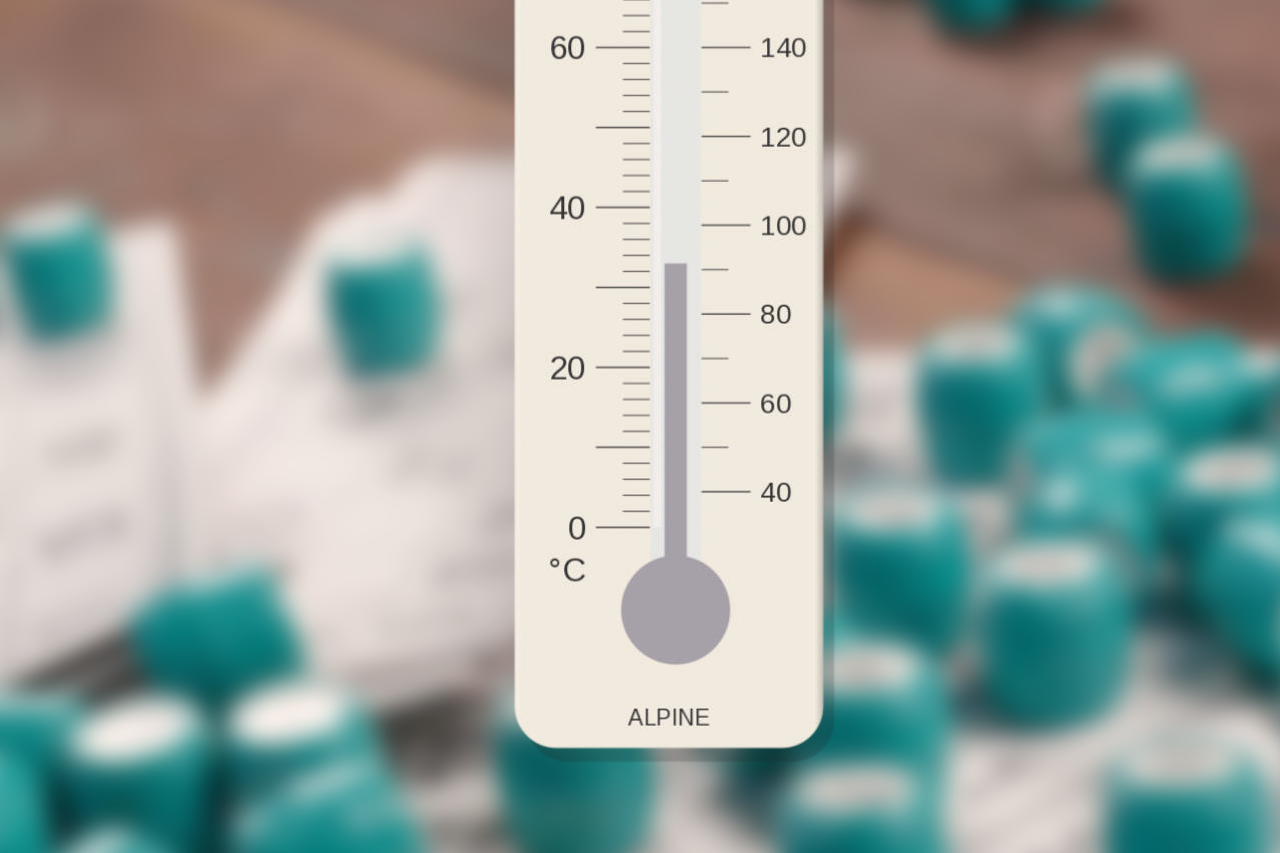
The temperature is 33°C
